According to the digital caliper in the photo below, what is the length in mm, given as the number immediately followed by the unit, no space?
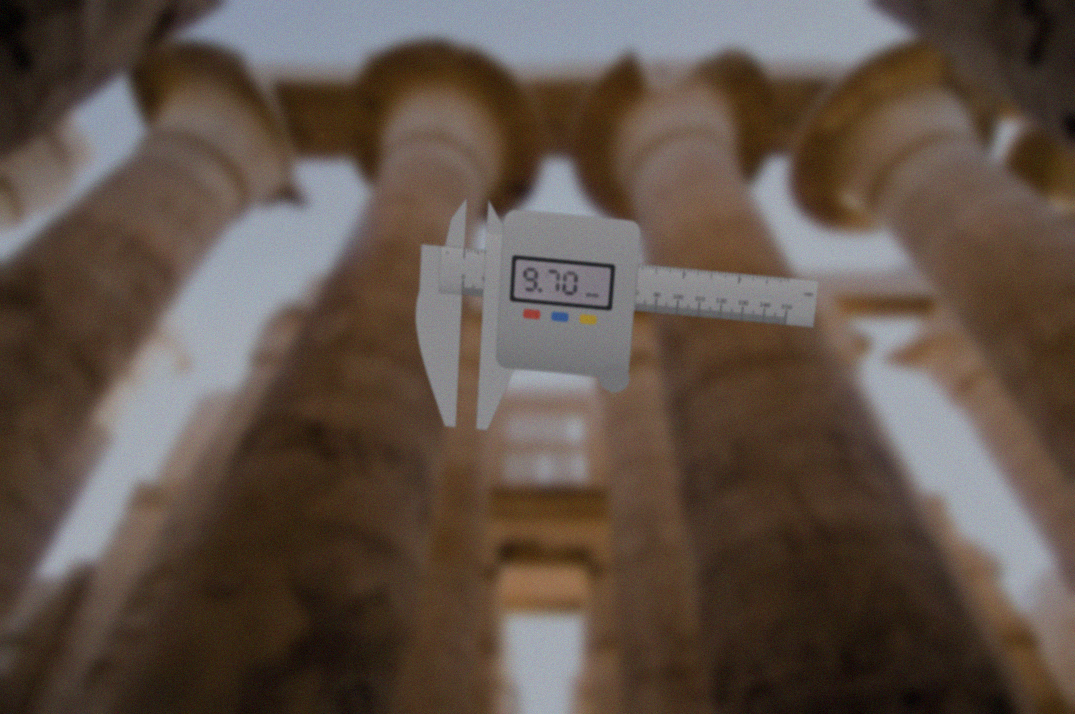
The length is 9.70mm
